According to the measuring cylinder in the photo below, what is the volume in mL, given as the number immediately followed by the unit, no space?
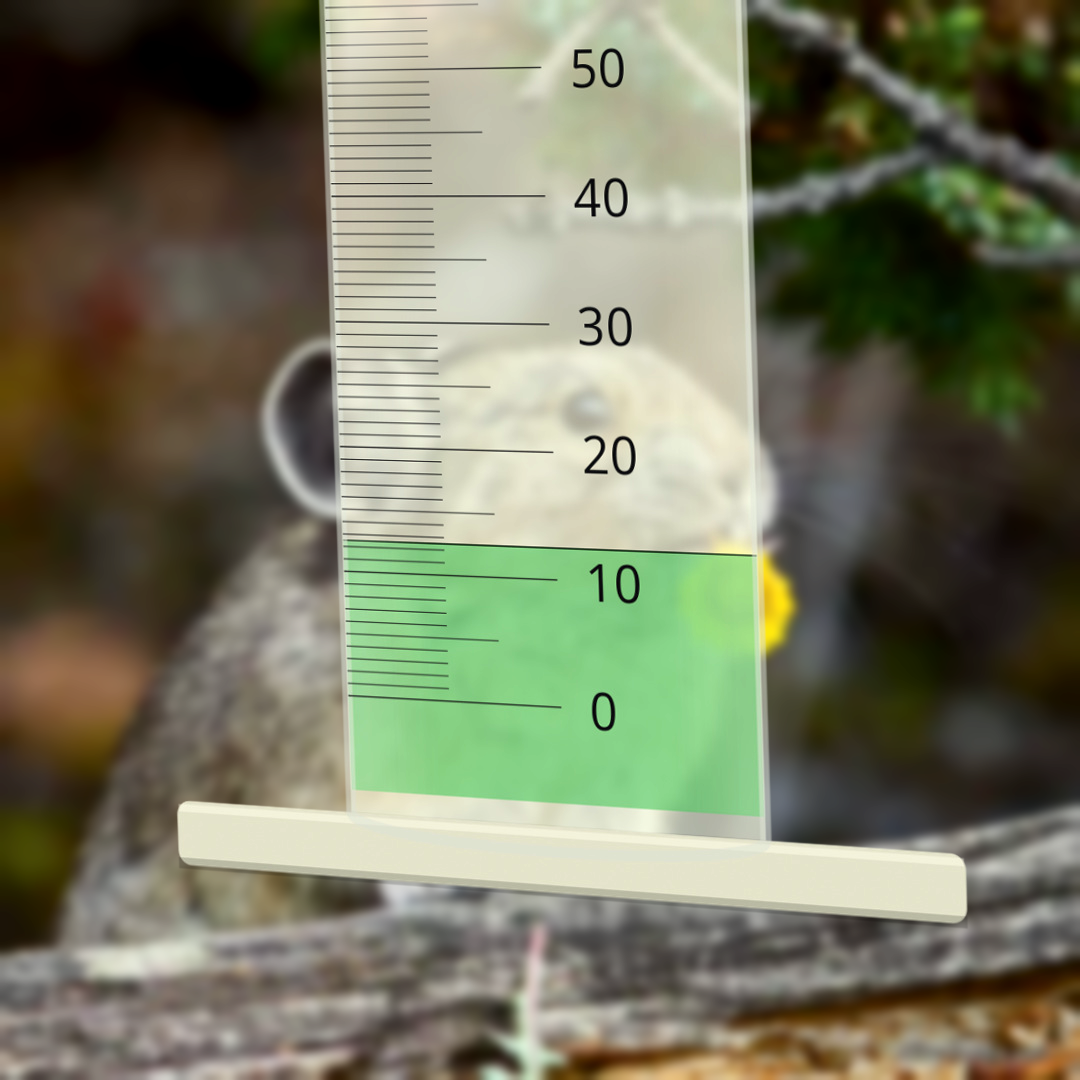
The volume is 12.5mL
